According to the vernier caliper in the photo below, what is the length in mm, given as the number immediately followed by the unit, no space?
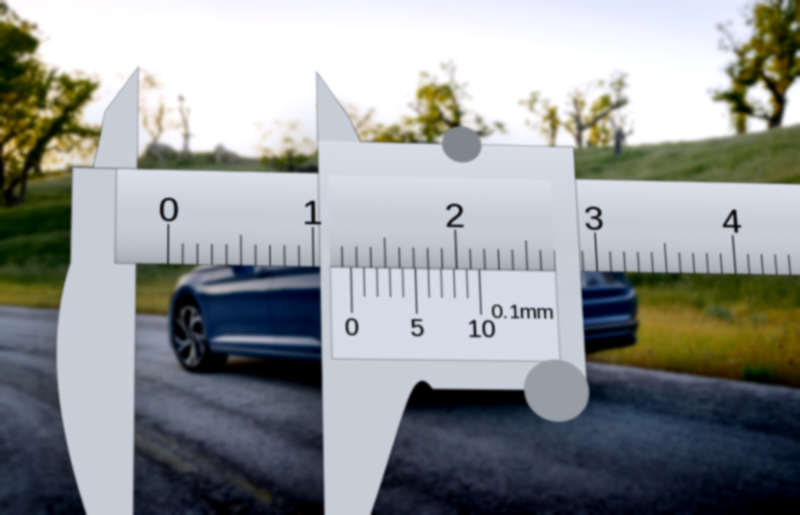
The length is 12.6mm
